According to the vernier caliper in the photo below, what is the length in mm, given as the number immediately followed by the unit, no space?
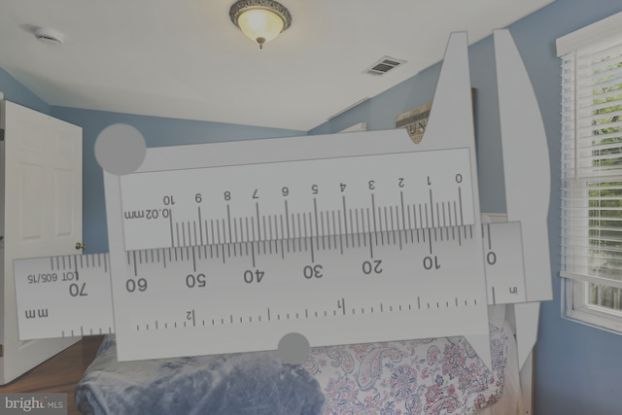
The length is 4.4mm
